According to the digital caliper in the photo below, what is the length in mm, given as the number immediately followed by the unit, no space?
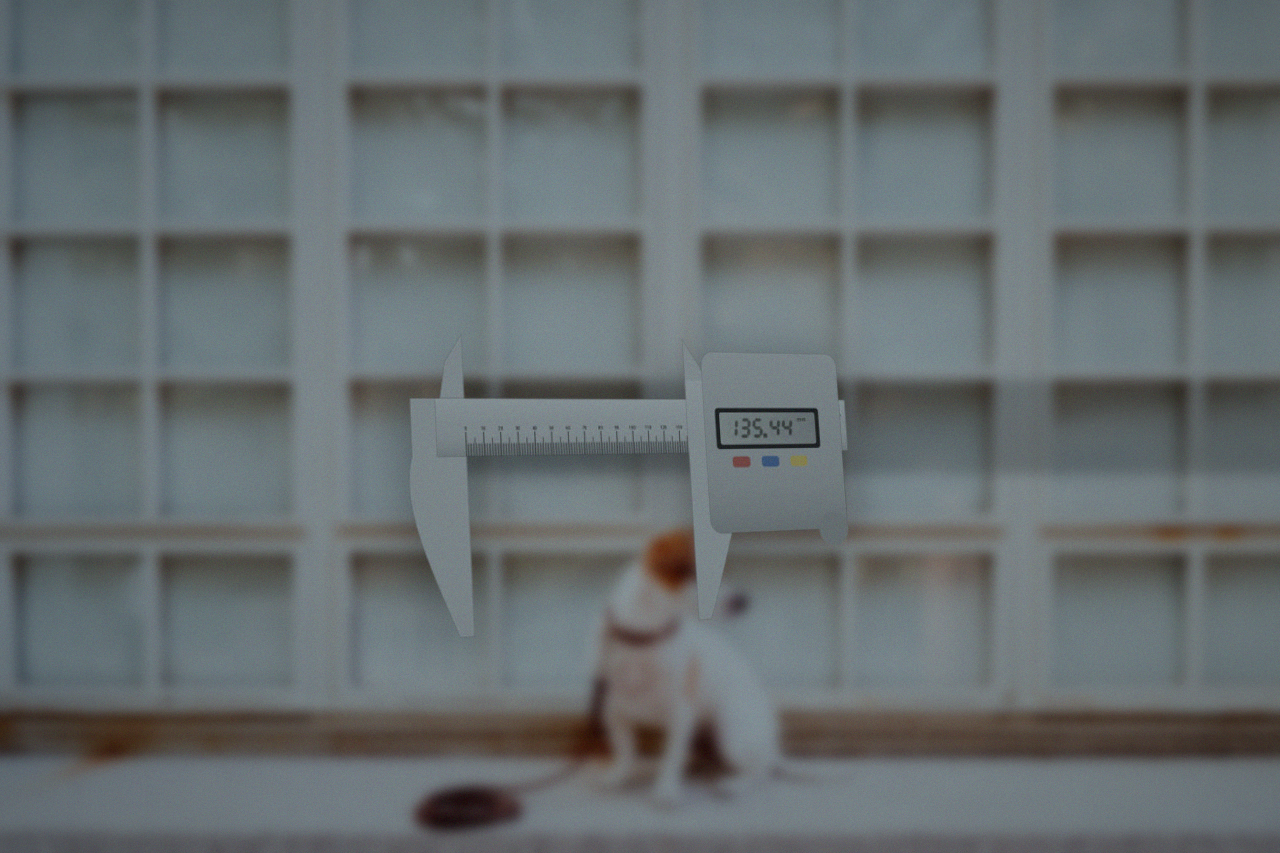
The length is 135.44mm
